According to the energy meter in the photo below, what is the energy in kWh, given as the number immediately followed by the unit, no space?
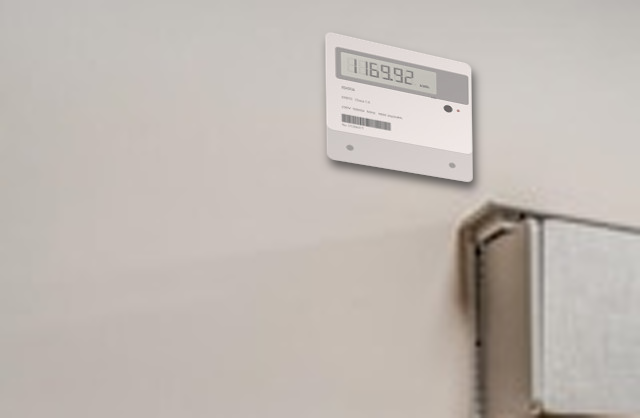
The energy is 1169.92kWh
